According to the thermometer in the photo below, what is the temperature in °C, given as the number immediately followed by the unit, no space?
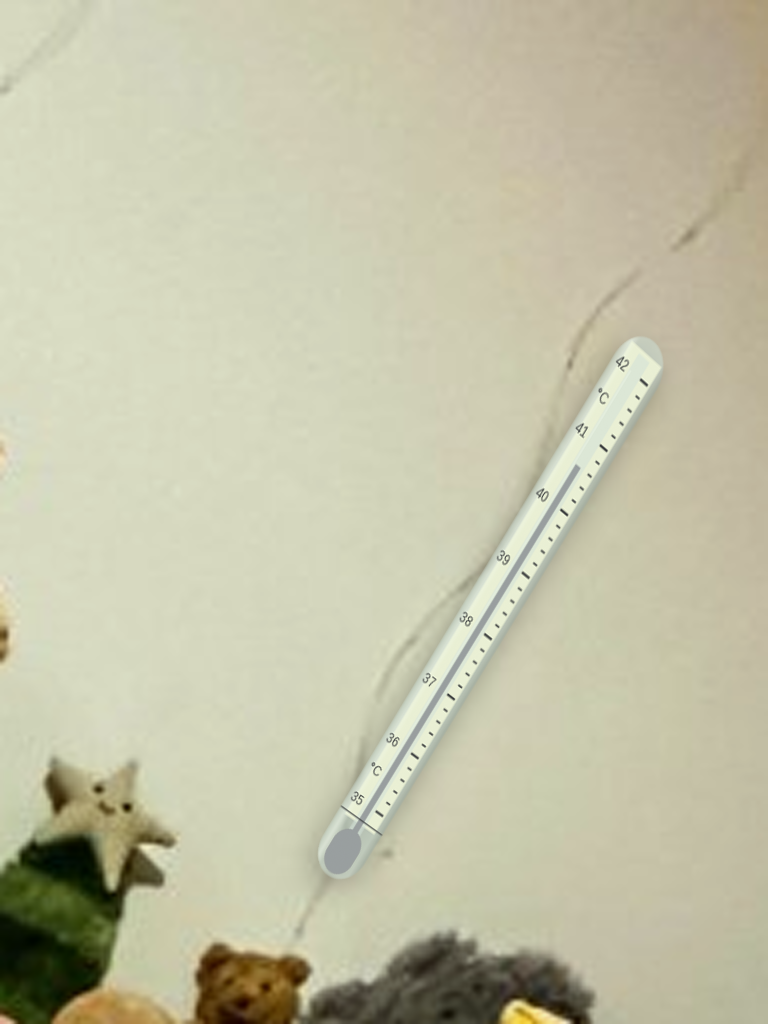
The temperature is 40.6°C
